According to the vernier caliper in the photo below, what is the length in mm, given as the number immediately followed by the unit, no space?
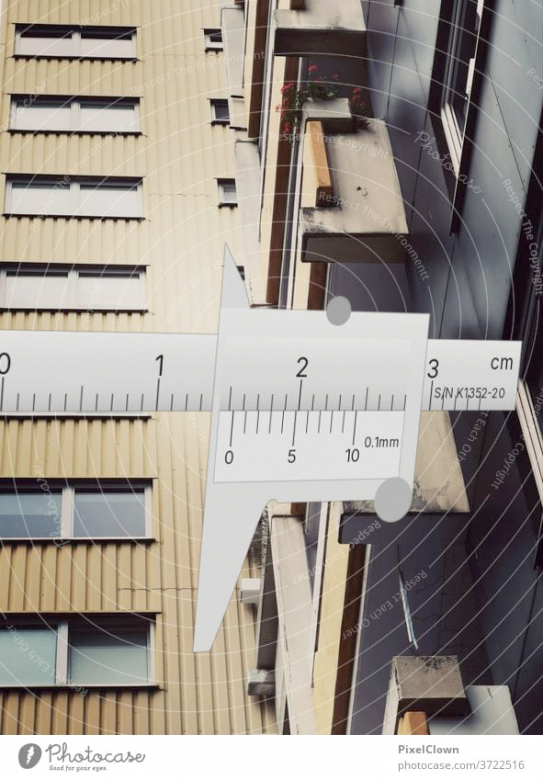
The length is 15.3mm
